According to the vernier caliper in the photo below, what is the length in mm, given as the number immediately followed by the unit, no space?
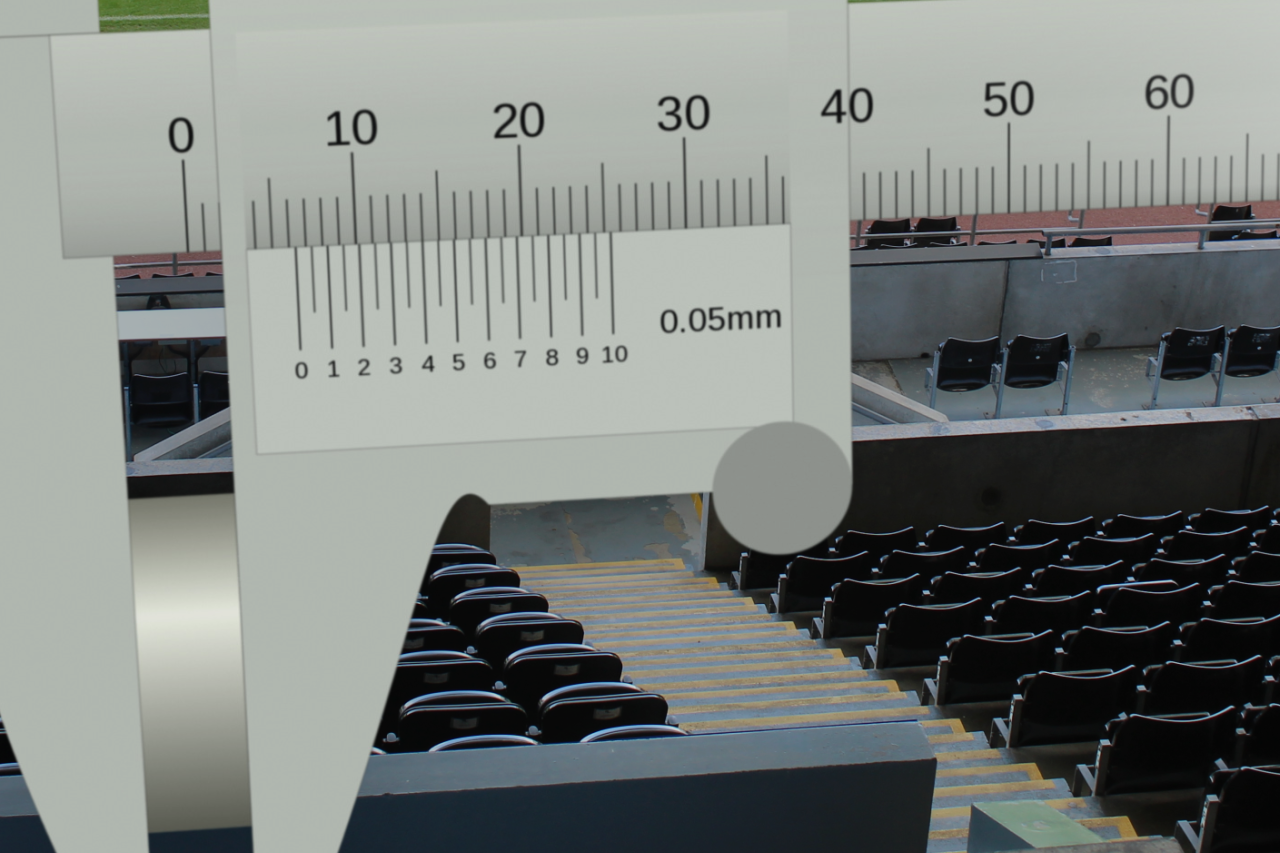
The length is 6.4mm
